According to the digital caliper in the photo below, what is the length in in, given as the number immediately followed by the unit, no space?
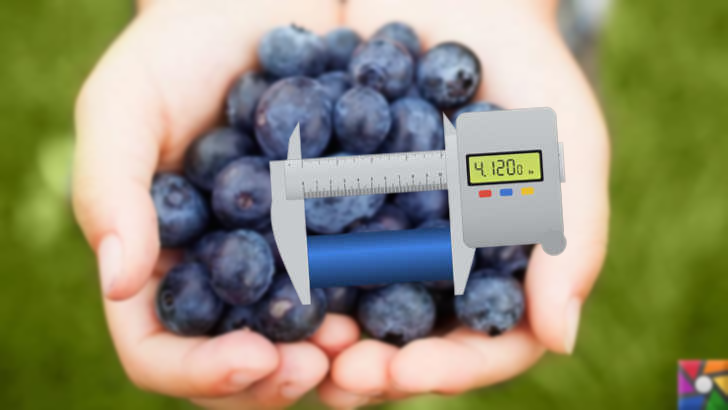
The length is 4.1200in
